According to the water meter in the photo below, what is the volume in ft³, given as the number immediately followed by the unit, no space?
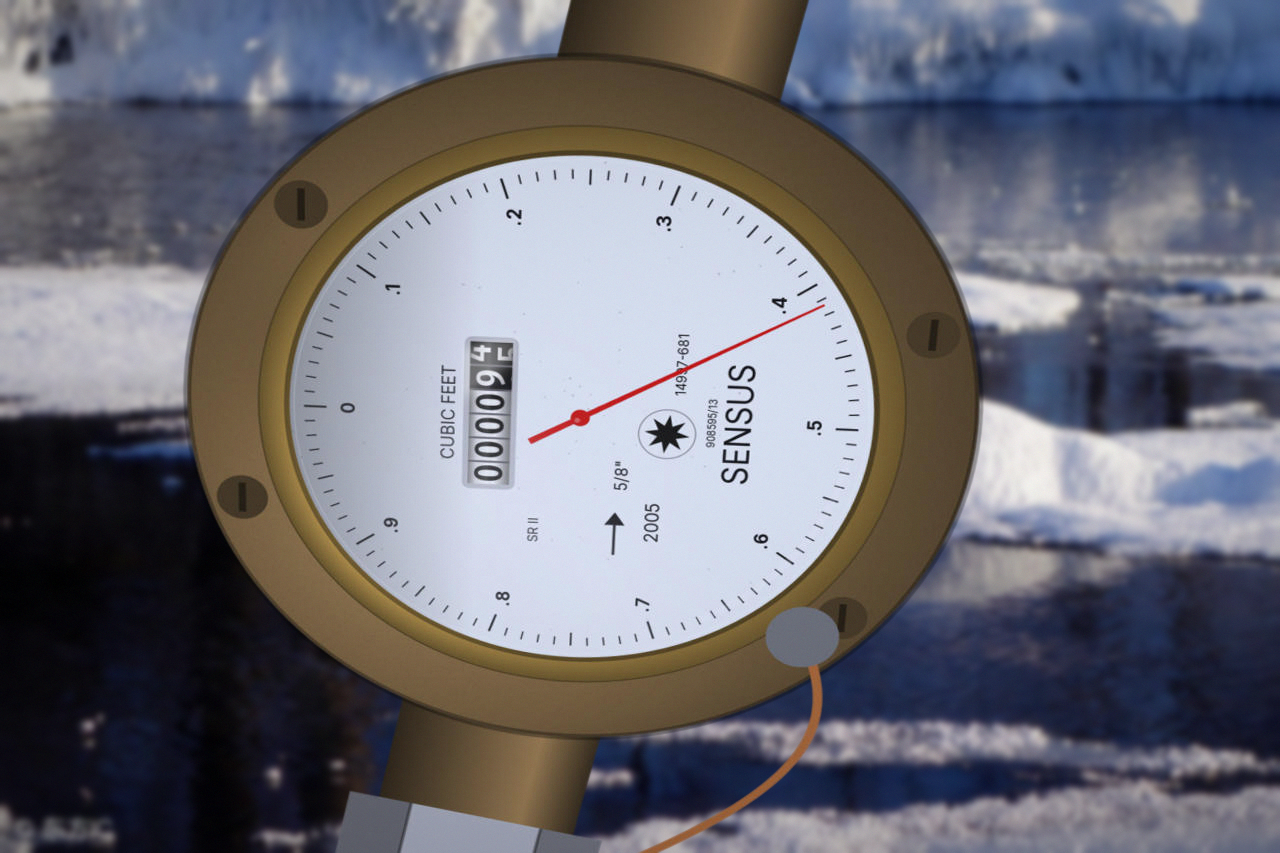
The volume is 94.41ft³
